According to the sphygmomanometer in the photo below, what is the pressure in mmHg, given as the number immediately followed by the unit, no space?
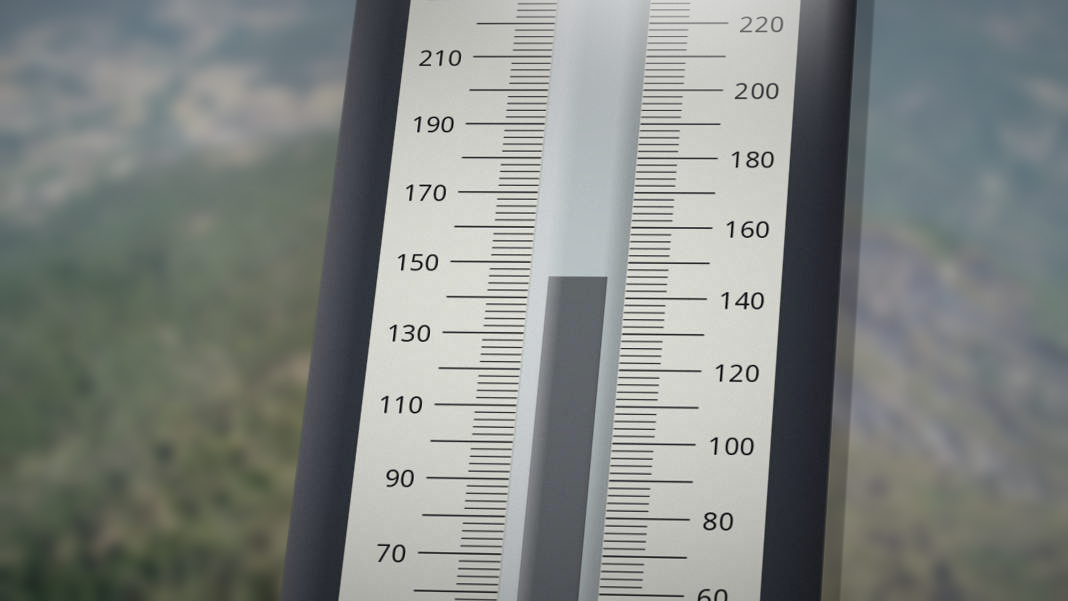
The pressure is 146mmHg
